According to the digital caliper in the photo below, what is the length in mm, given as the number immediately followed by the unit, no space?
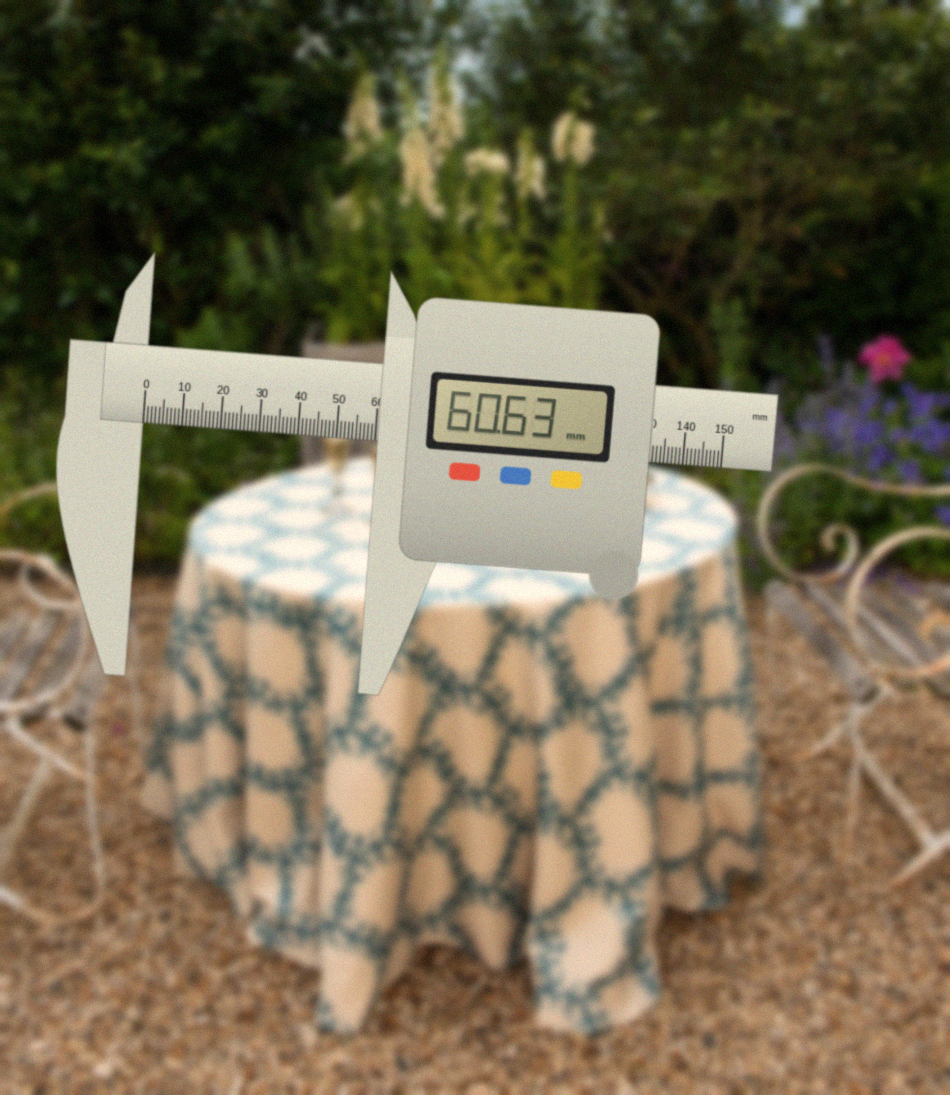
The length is 60.63mm
